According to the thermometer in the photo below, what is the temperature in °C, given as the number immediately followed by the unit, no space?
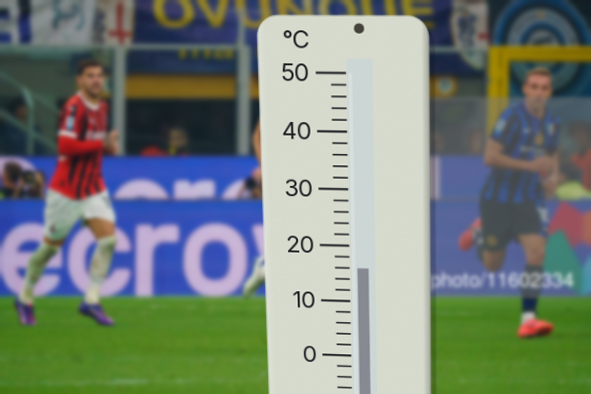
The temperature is 16°C
